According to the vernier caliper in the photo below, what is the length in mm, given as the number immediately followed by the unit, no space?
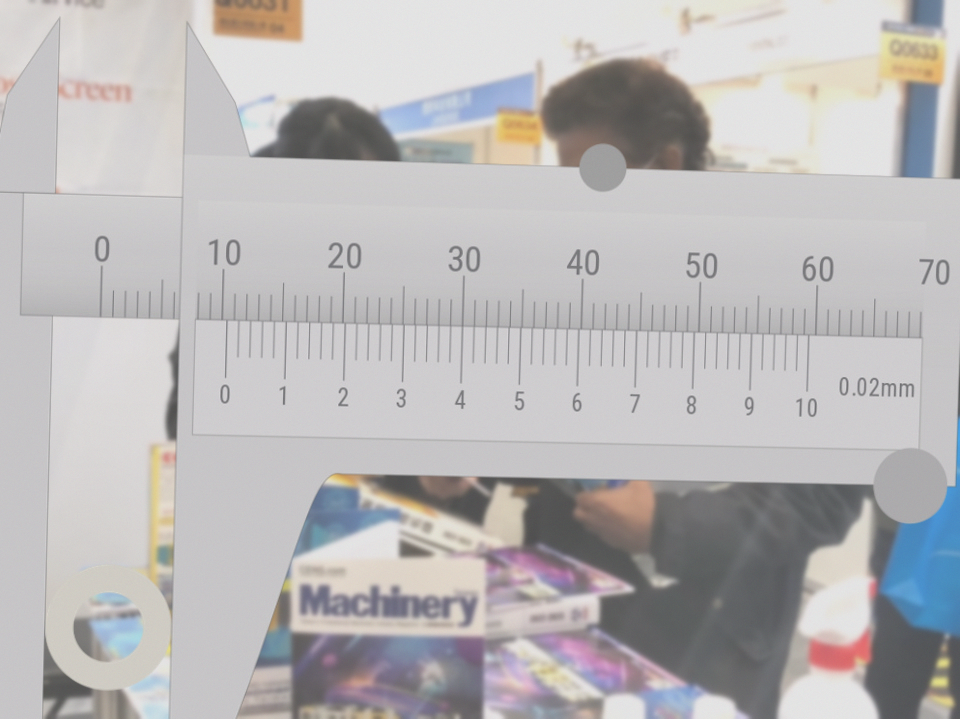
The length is 10.4mm
